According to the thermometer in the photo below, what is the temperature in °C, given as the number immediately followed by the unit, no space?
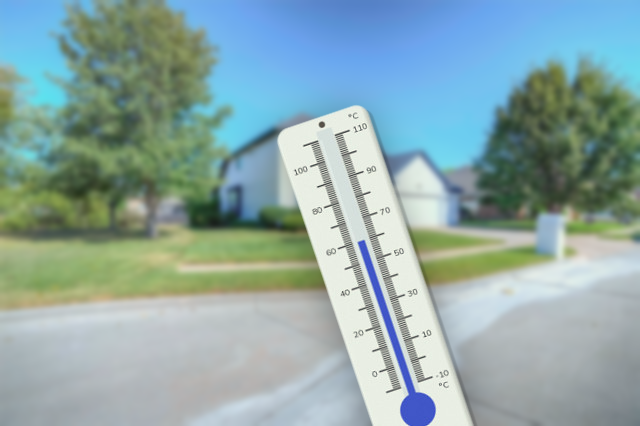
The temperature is 60°C
